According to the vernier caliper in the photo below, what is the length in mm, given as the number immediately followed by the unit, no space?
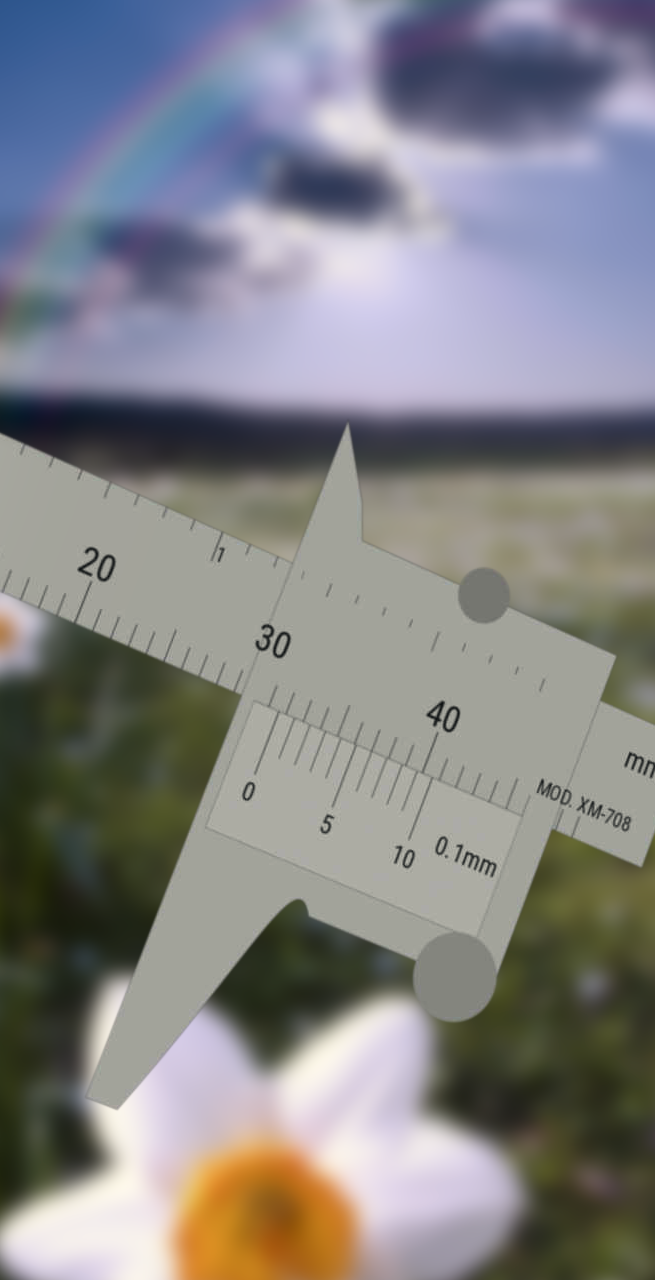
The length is 31.6mm
